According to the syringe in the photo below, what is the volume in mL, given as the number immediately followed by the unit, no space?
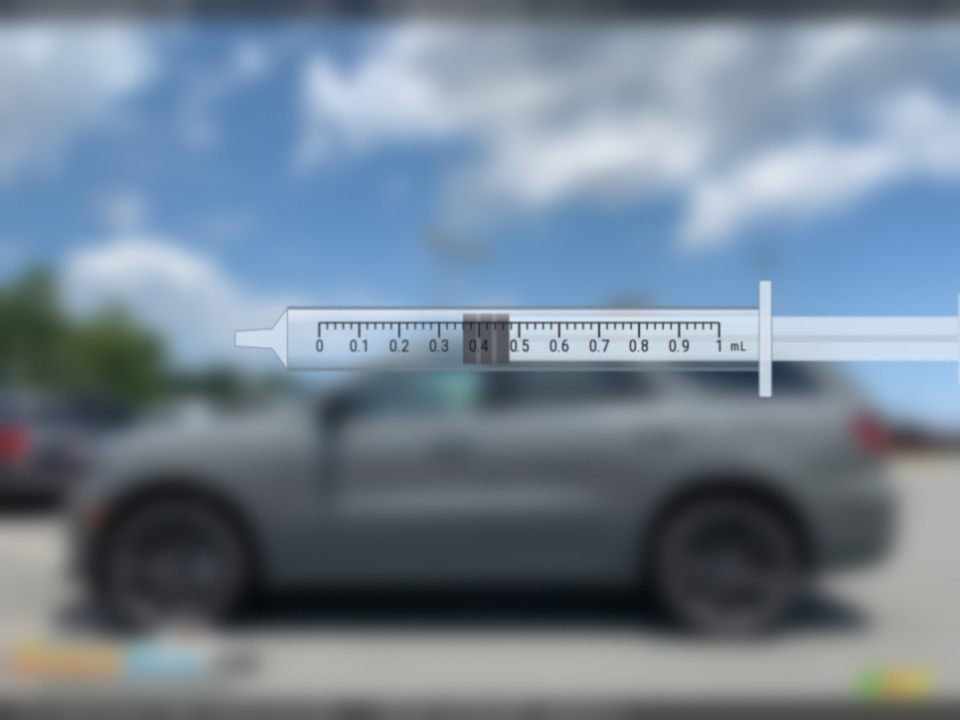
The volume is 0.36mL
